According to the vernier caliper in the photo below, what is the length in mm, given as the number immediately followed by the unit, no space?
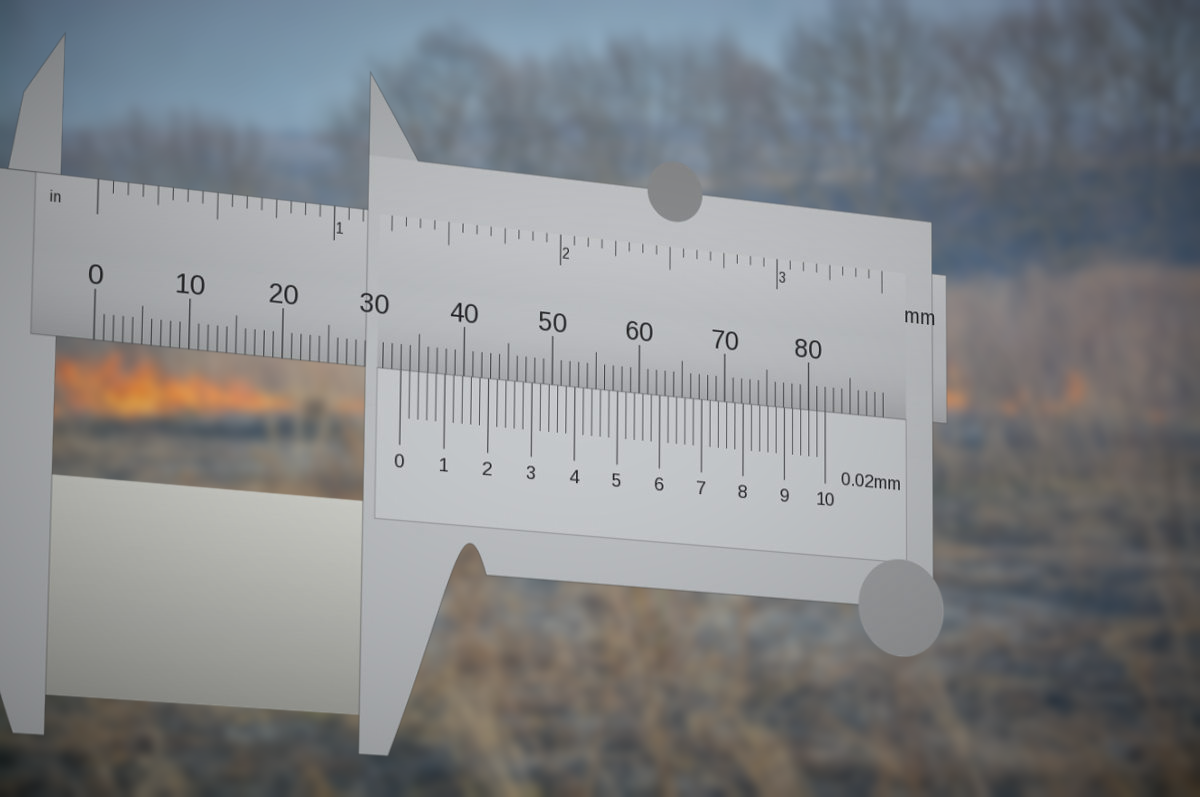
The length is 33.0mm
